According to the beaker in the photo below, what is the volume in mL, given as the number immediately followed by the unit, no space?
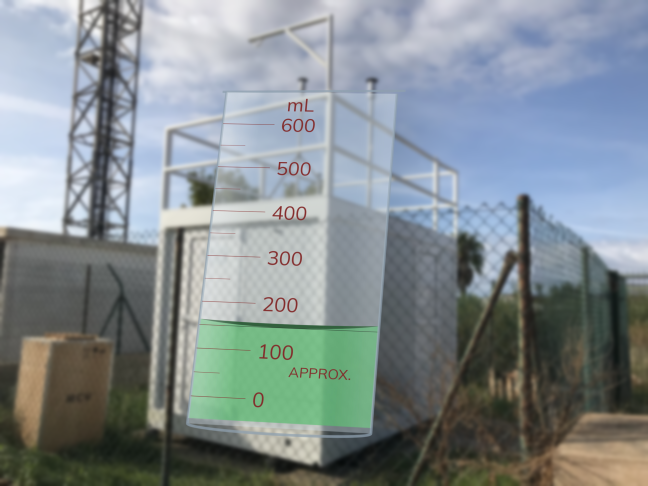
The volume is 150mL
